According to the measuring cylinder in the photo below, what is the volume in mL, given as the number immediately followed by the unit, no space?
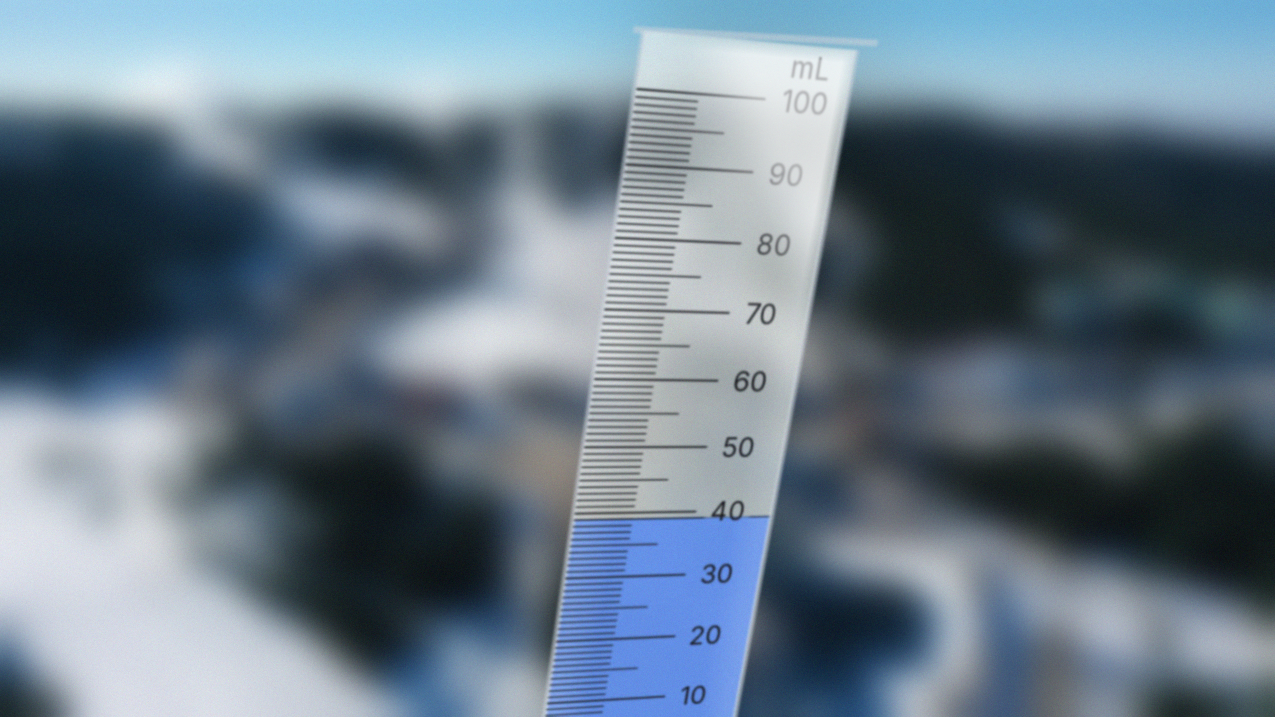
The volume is 39mL
